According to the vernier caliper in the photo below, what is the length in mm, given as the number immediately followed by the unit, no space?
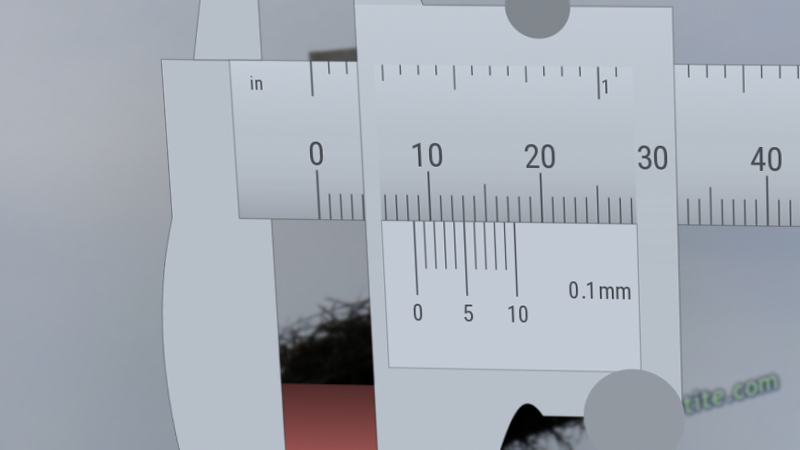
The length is 8.5mm
